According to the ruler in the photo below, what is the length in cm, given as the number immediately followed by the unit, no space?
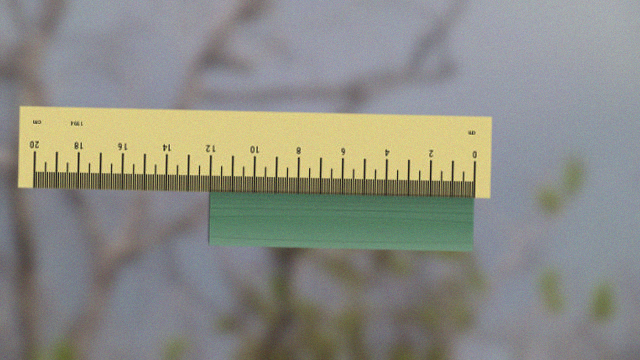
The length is 12cm
